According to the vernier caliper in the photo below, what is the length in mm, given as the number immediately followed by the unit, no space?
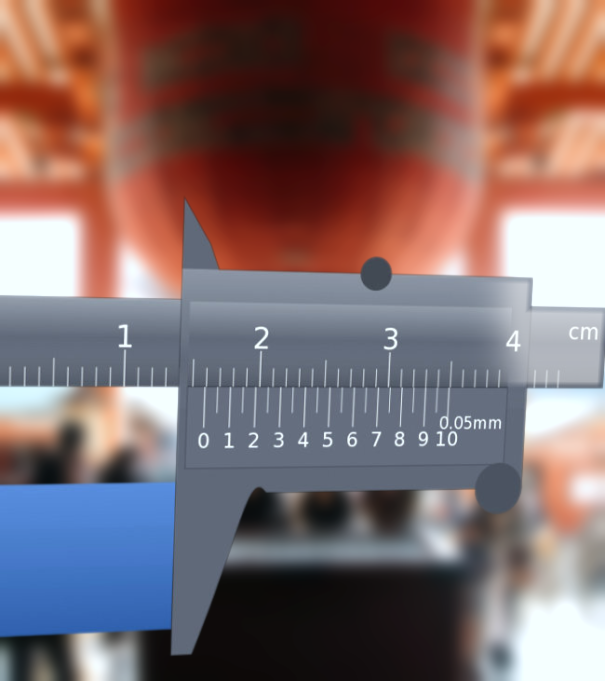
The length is 15.9mm
